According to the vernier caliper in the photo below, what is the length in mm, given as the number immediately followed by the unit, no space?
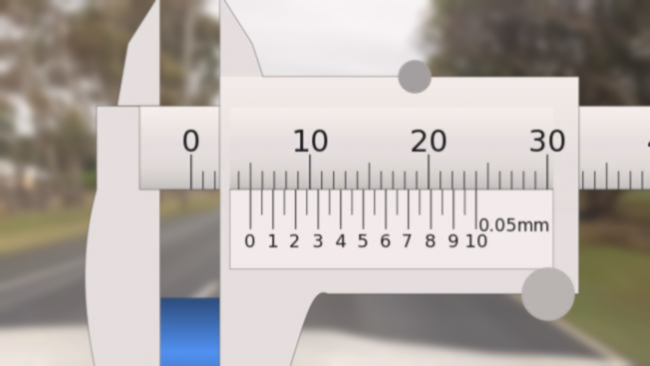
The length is 5.0mm
